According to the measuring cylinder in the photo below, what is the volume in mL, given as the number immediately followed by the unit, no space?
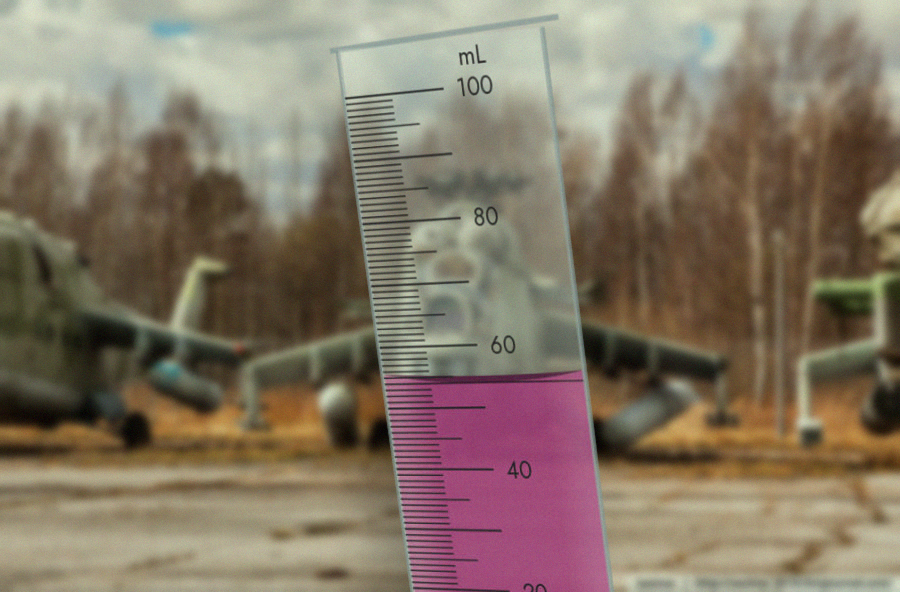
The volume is 54mL
